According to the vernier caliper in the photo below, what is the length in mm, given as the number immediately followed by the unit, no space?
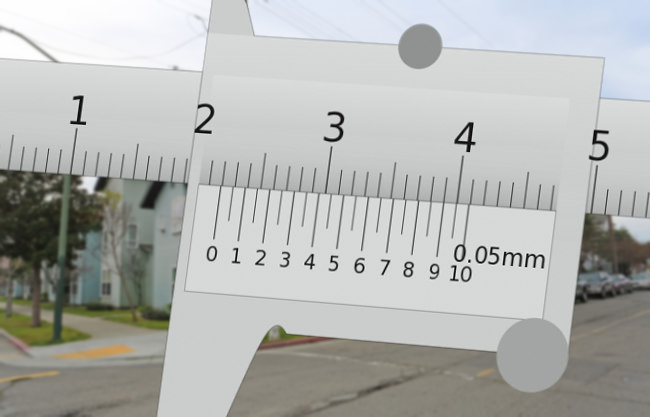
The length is 21.9mm
